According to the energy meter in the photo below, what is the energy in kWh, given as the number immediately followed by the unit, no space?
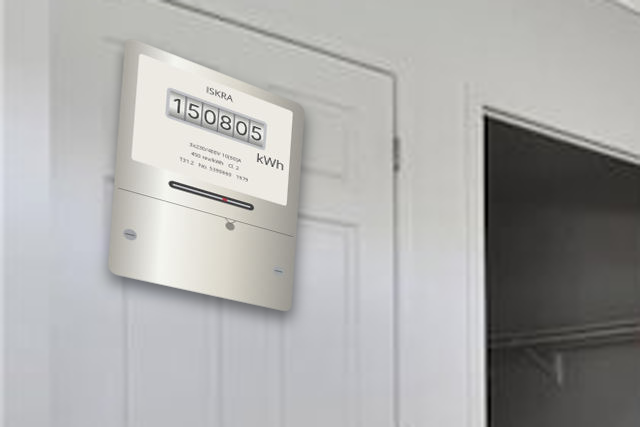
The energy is 150805kWh
